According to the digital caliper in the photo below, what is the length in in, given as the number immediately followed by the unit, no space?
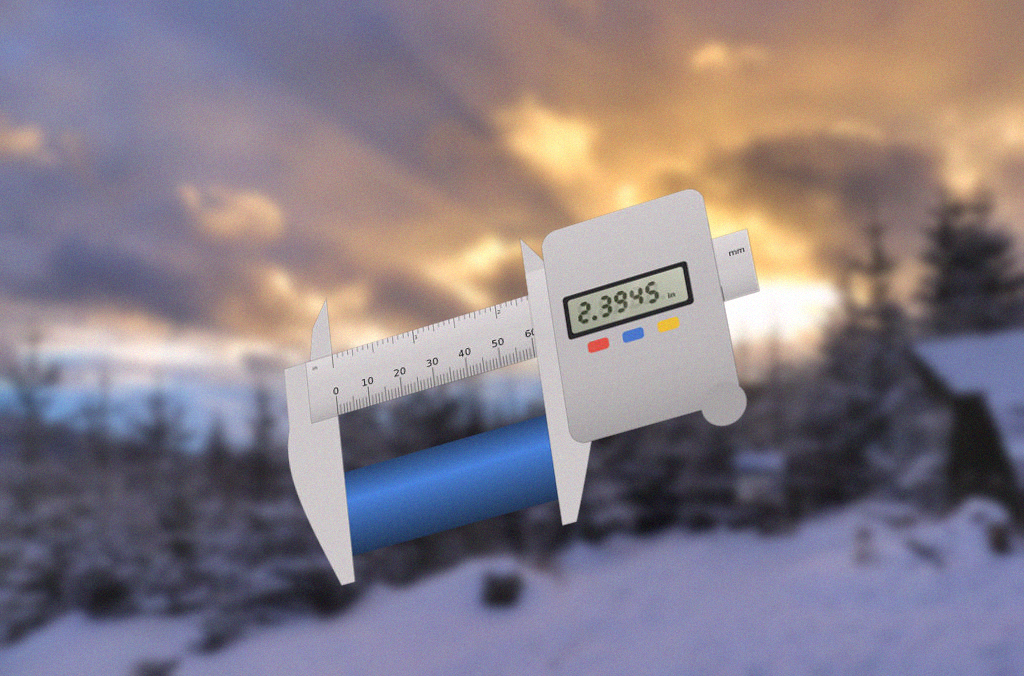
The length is 2.3945in
